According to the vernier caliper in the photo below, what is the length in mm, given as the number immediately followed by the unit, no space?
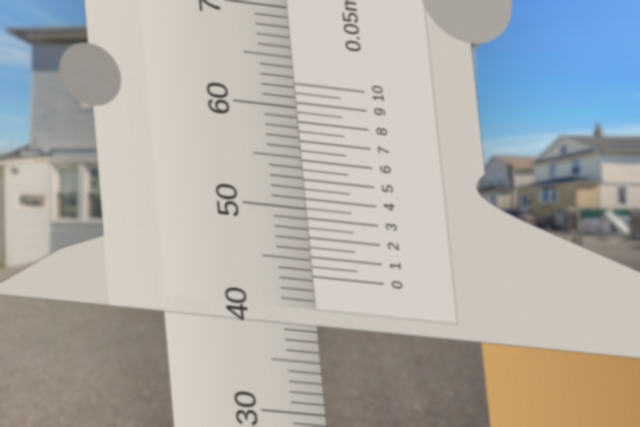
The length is 43.4mm
